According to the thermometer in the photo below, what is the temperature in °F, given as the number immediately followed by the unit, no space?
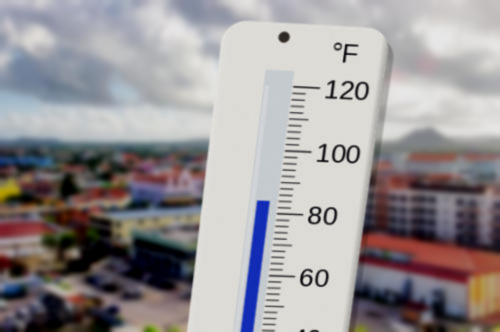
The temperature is 84°F
